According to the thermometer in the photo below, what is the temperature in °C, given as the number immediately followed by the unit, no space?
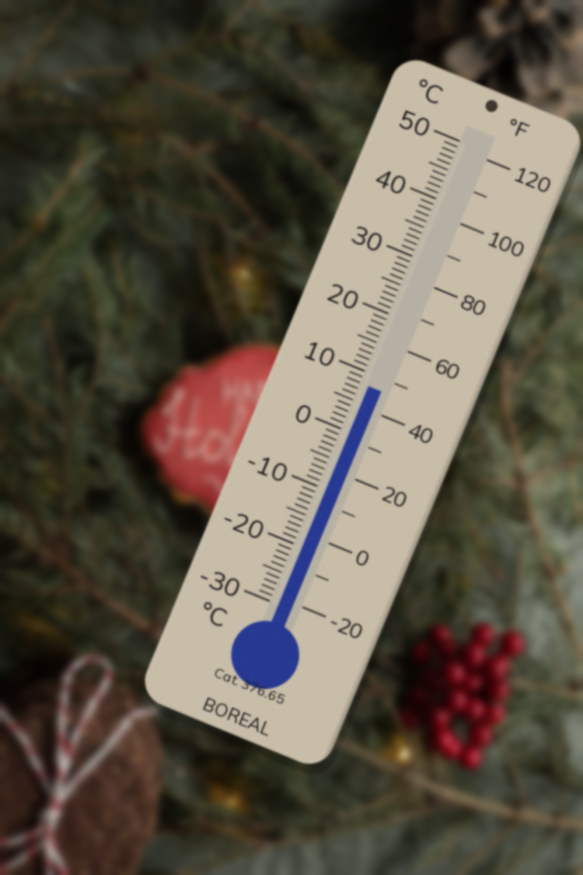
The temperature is 8°C
